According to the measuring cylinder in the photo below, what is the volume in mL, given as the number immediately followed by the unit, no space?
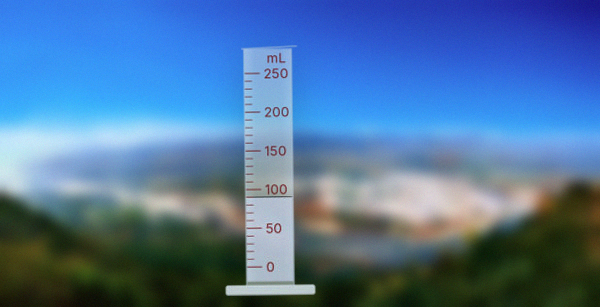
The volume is 90mL
